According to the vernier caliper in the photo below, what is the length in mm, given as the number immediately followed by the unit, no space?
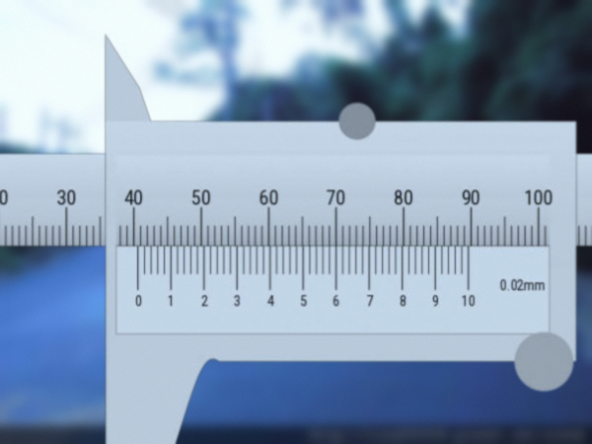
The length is 40.6mm
